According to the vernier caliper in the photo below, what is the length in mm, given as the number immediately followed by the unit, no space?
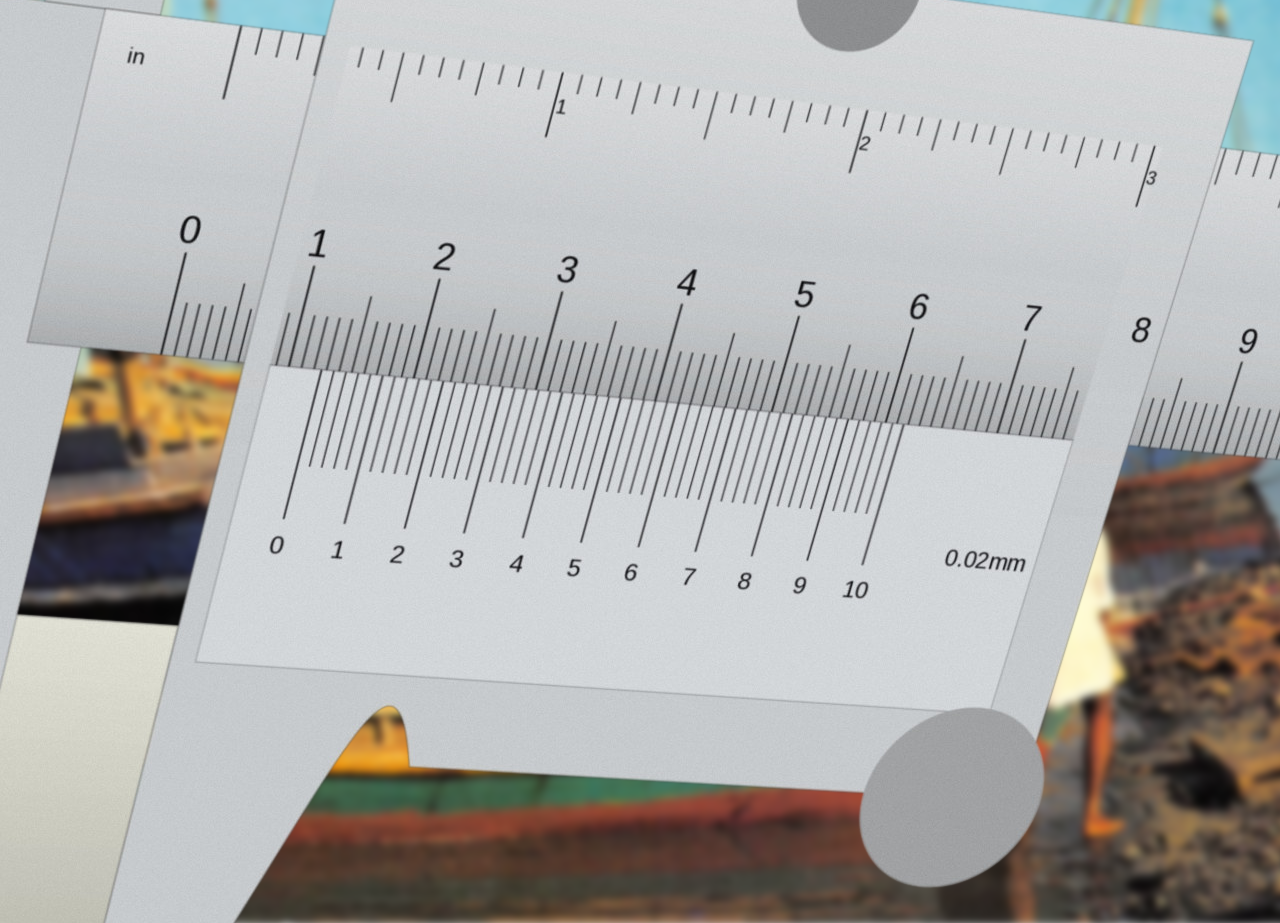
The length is 12.6mm
